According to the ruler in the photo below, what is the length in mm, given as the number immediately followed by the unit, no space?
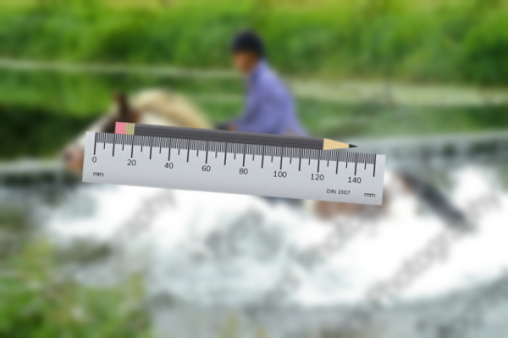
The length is 130mm
